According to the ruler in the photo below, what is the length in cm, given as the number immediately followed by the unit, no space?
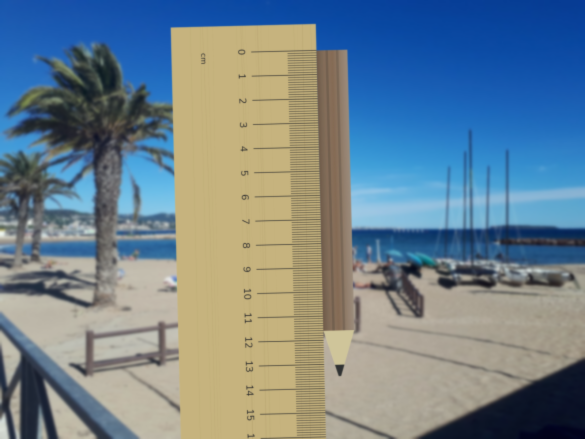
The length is 13.5cm
